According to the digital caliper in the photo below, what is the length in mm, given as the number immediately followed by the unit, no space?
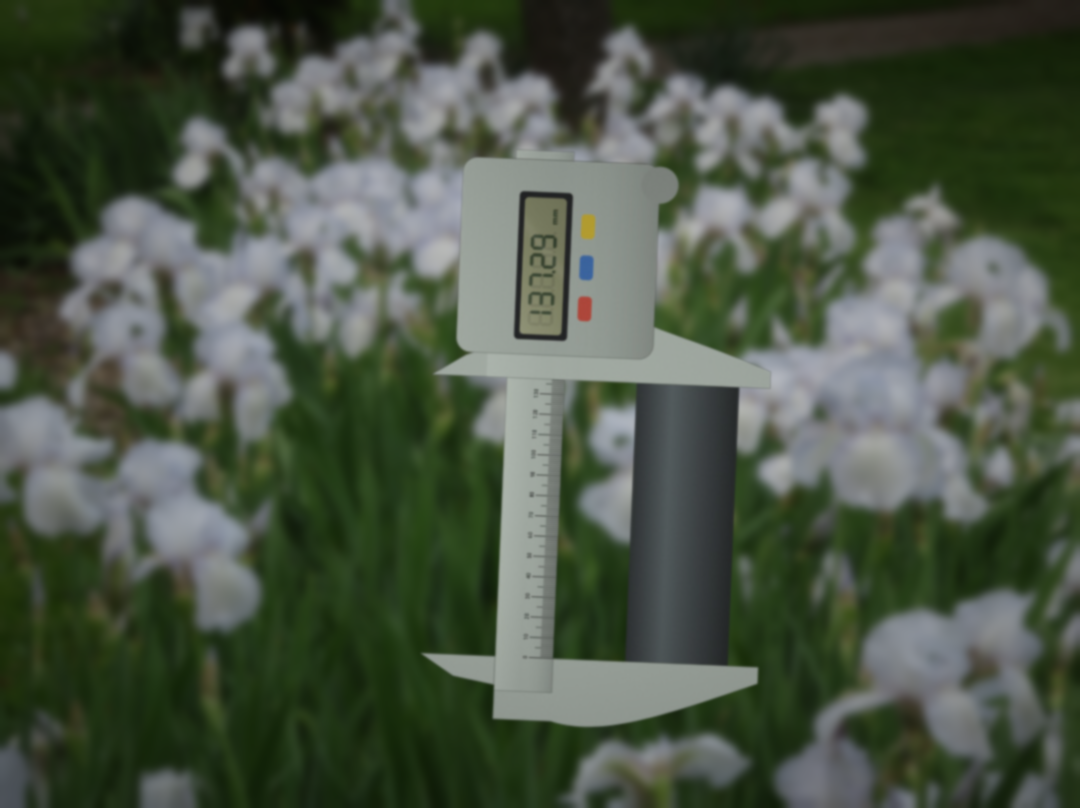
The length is 137.29mm
